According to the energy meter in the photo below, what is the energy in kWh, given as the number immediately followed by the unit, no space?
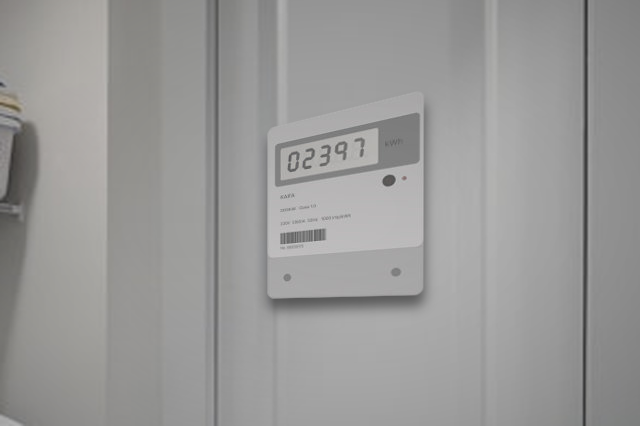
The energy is 2397kWh
